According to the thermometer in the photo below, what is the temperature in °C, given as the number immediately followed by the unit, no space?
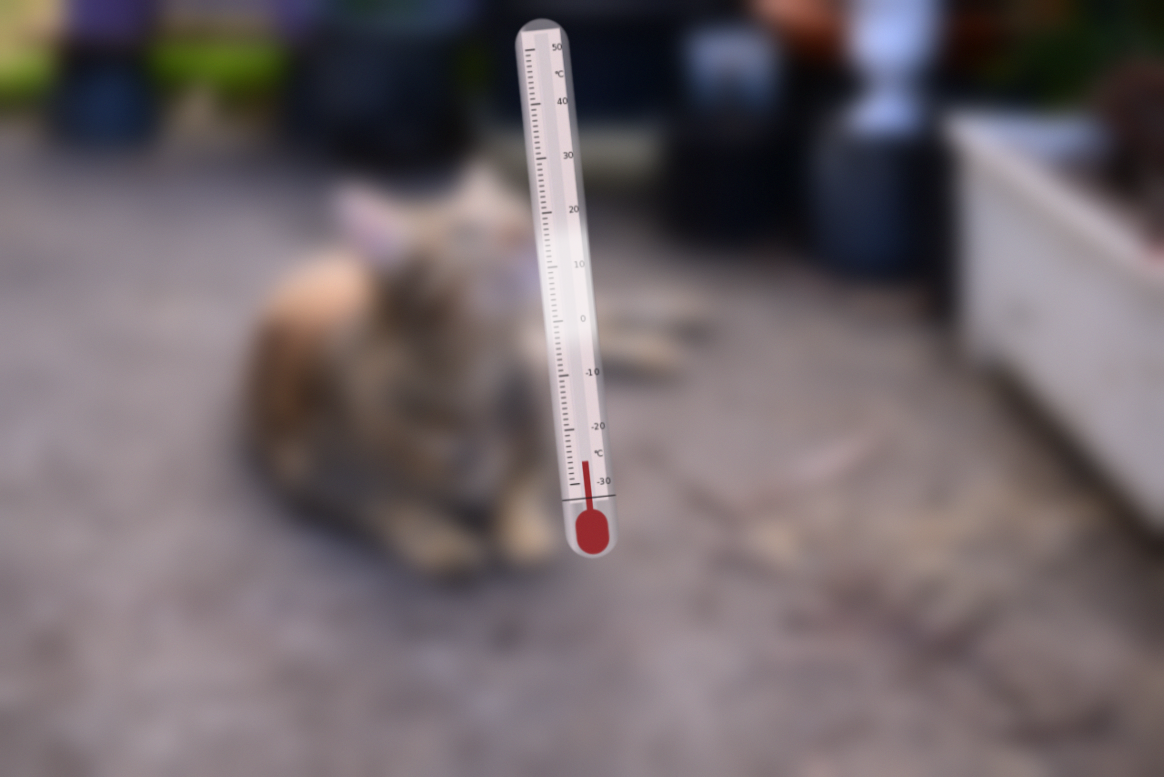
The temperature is -26°C
